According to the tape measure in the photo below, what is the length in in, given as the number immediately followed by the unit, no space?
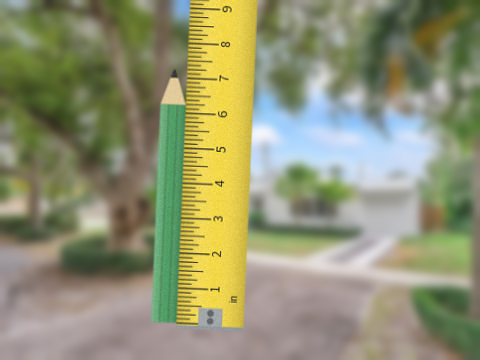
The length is 7.25in
